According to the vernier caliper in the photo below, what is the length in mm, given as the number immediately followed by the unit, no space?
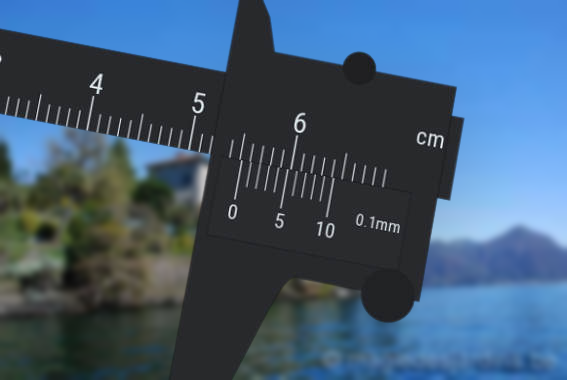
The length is 55.2mm
